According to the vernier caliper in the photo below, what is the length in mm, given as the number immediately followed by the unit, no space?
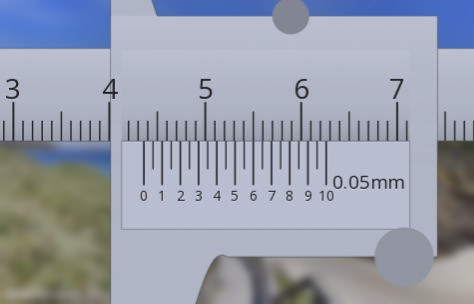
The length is 43.6mm
